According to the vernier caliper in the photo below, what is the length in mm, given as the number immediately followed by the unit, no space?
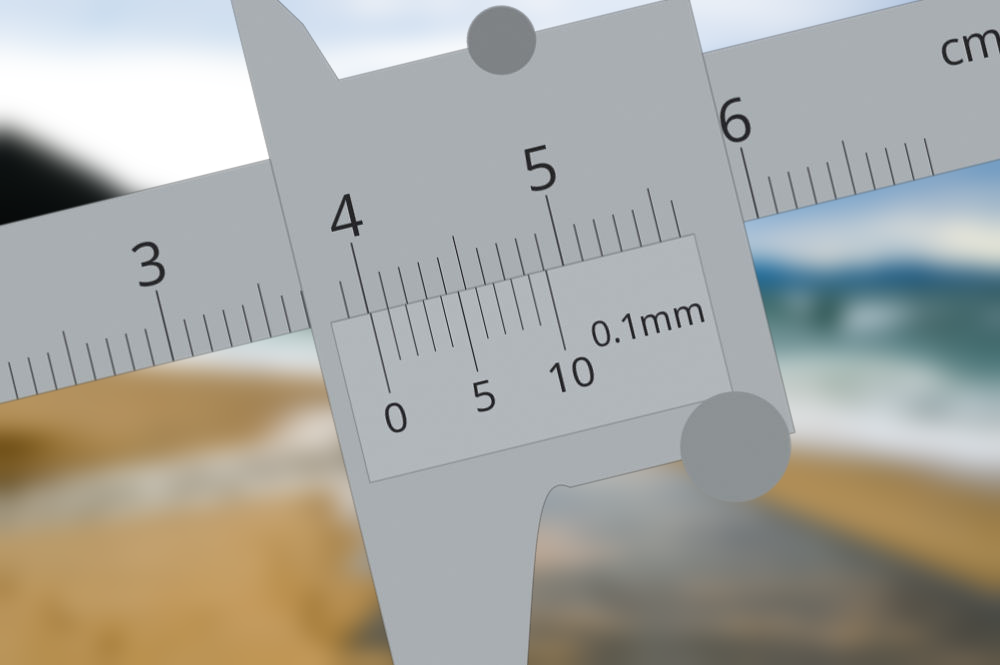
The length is 40.1mm
